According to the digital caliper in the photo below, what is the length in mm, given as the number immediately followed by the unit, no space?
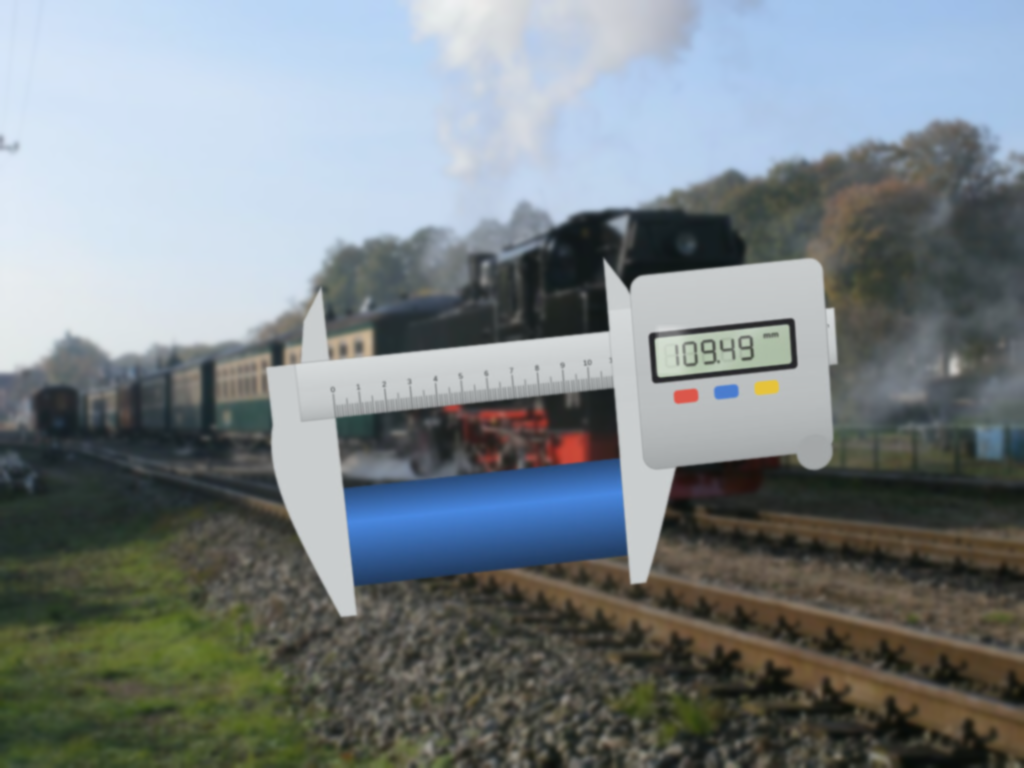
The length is 109.49mm
